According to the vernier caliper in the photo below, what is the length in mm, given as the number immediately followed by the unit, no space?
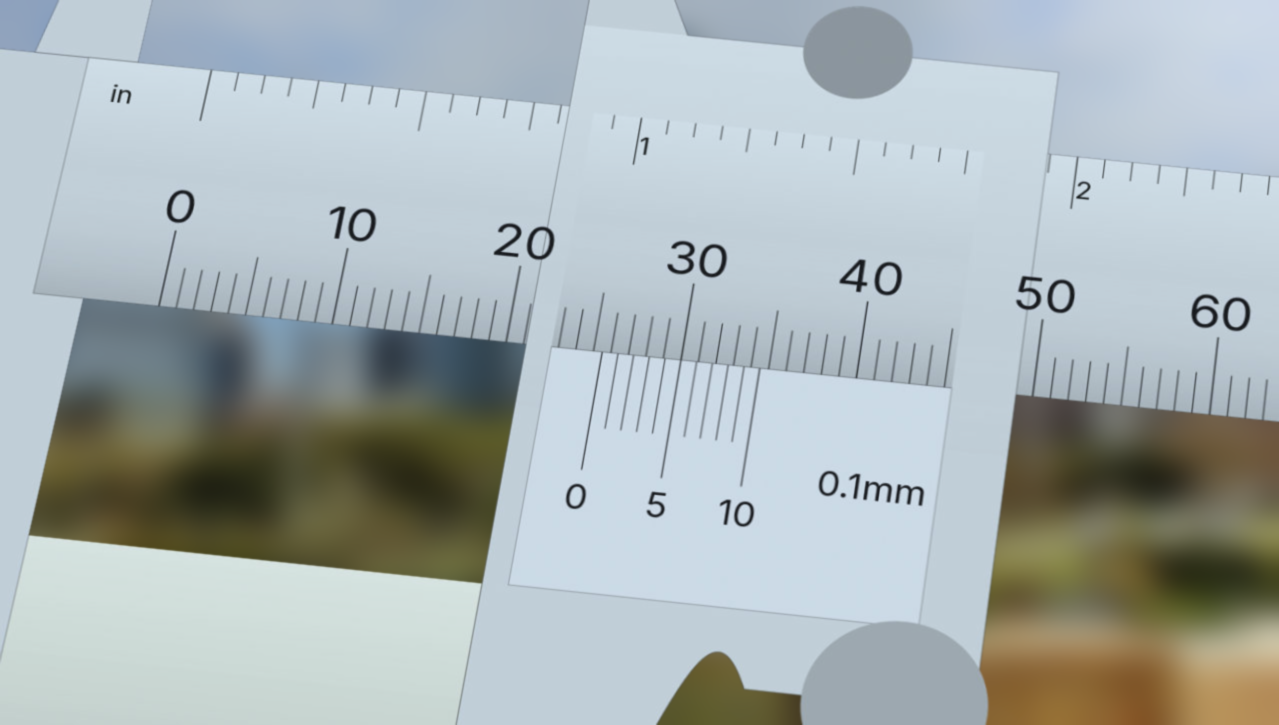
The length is 25.5mm
